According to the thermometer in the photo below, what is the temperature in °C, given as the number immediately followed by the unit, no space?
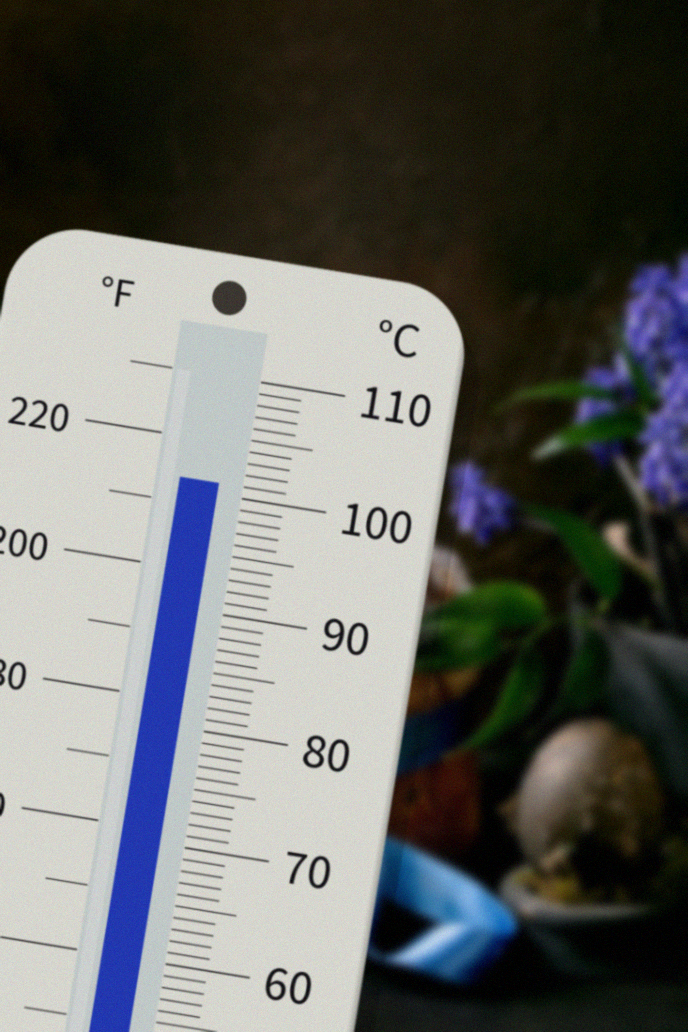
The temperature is 101°C
